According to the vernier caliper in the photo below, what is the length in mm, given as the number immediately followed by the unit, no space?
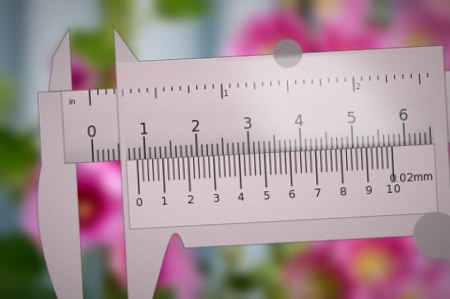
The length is 8.5mm
